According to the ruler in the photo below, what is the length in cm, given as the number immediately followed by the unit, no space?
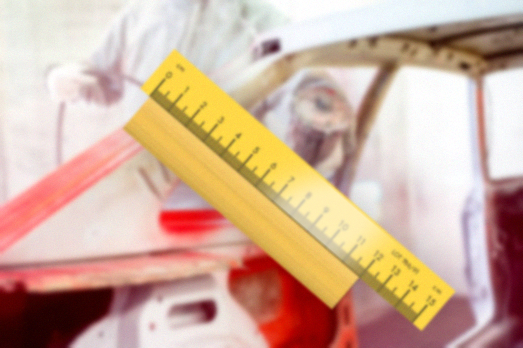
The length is 12cm
